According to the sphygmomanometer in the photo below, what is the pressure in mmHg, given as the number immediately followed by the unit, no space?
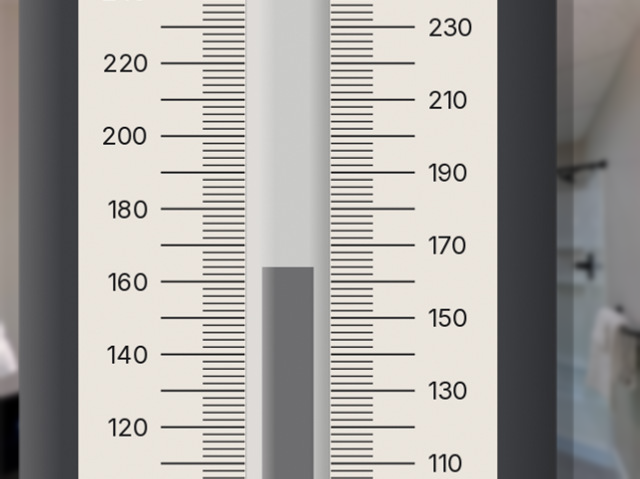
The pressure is 164mmHg
